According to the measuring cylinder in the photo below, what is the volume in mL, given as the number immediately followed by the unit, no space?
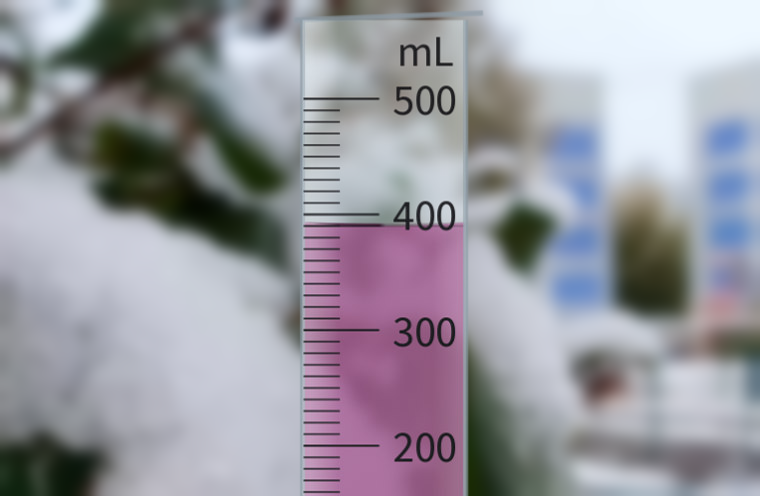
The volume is 390mL
